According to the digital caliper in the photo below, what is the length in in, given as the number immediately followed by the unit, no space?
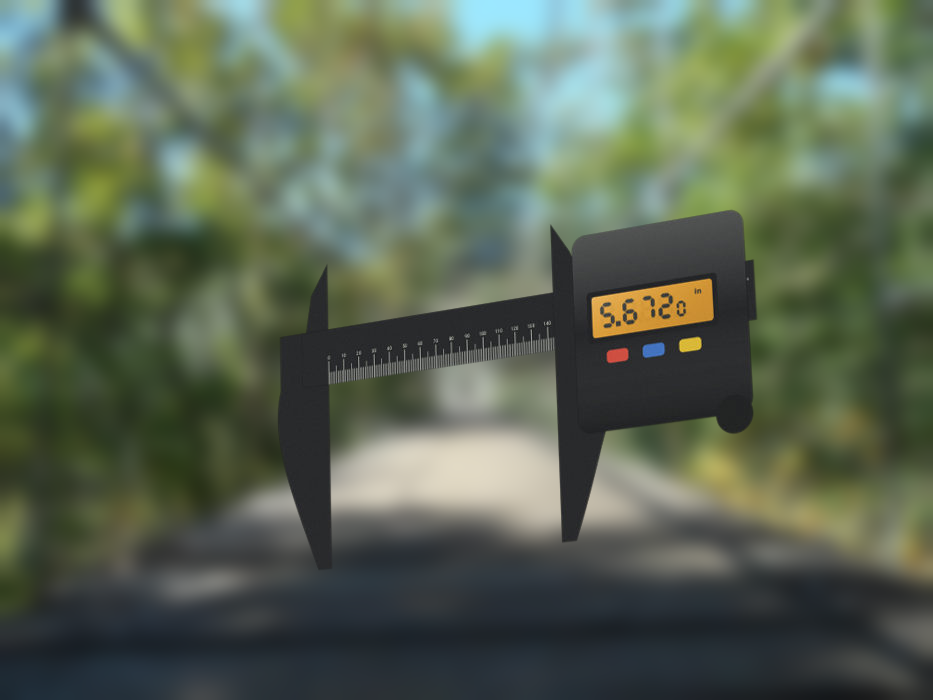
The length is 5.6720in
